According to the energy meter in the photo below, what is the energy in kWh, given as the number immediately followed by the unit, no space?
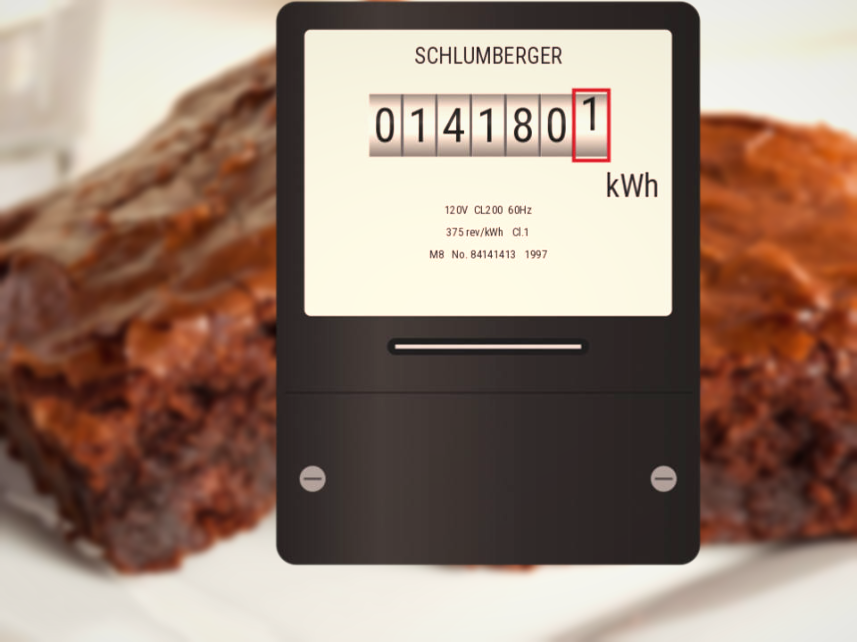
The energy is 14180.1kWh
